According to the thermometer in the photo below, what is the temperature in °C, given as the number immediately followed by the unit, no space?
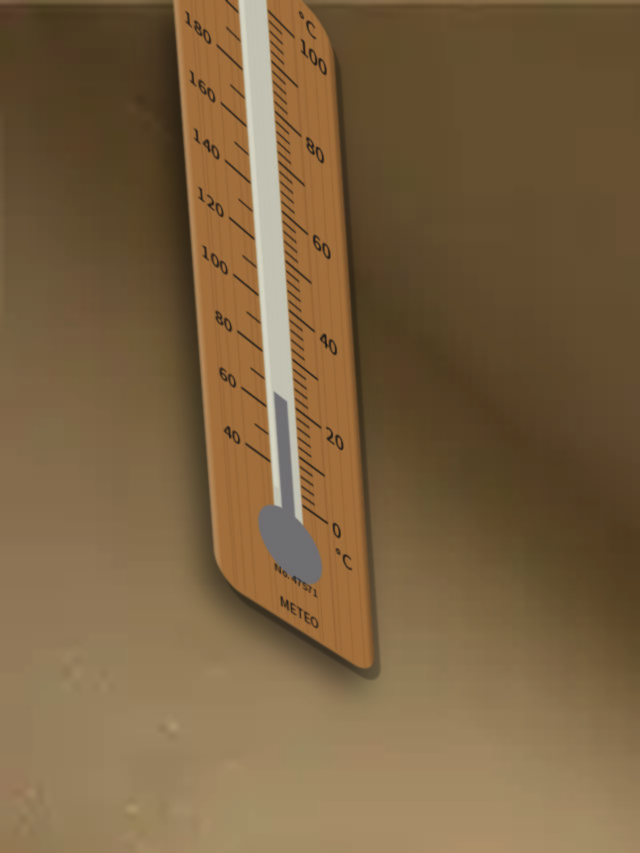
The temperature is 20°C
